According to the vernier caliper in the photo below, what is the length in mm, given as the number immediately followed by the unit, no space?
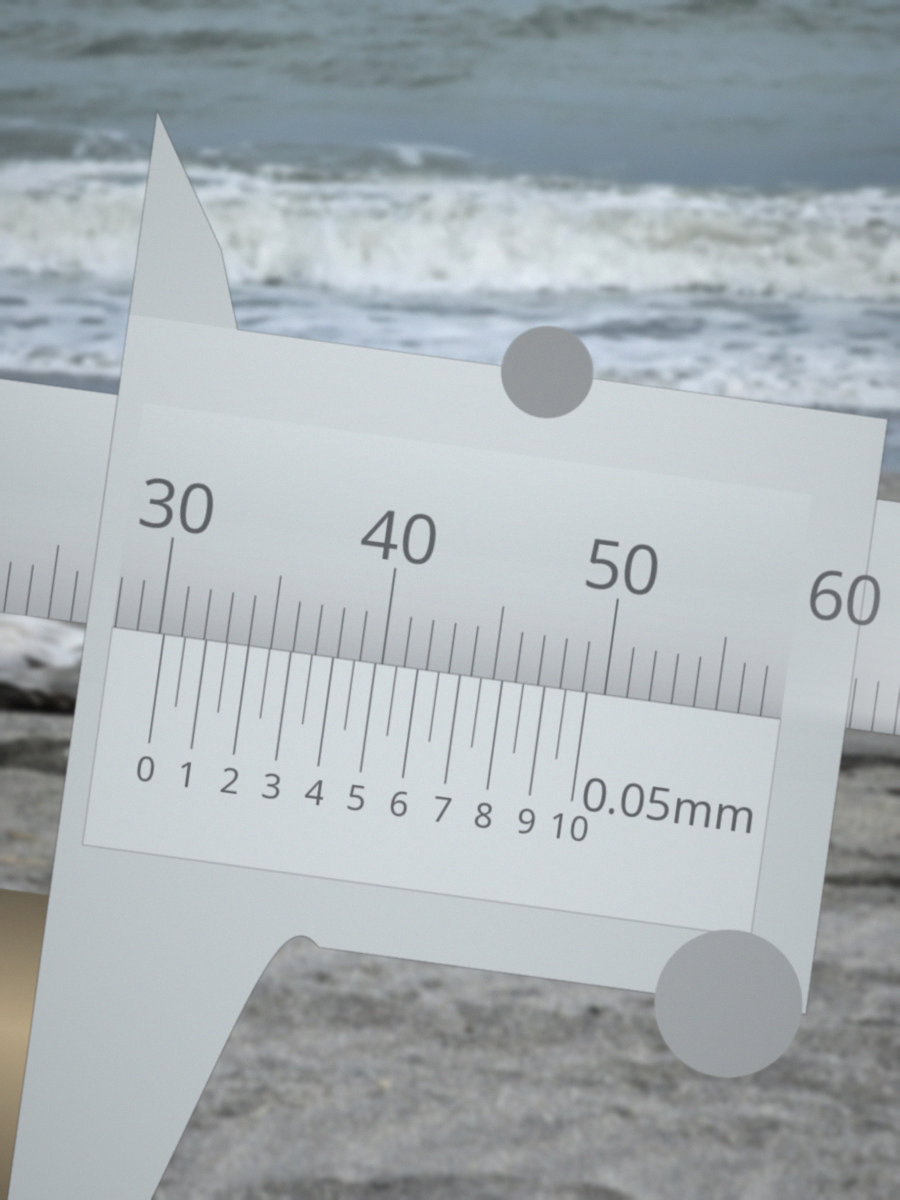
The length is 30.2mm
